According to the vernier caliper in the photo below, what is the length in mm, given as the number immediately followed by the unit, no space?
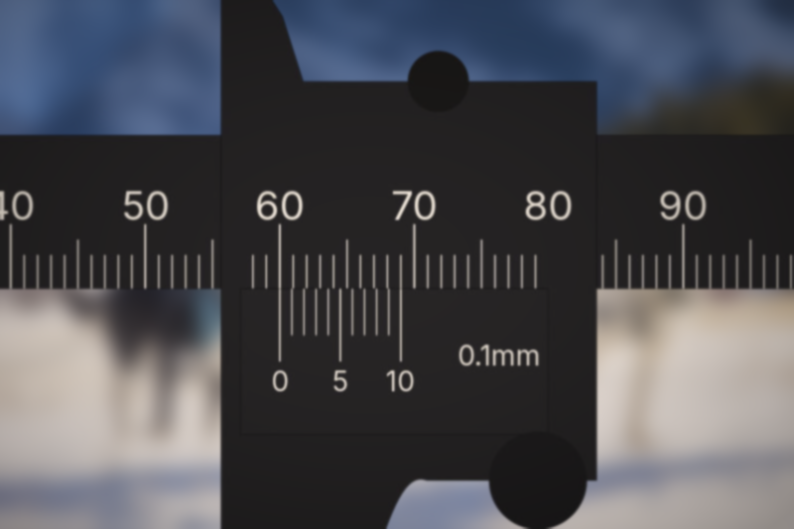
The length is 60.0mm
